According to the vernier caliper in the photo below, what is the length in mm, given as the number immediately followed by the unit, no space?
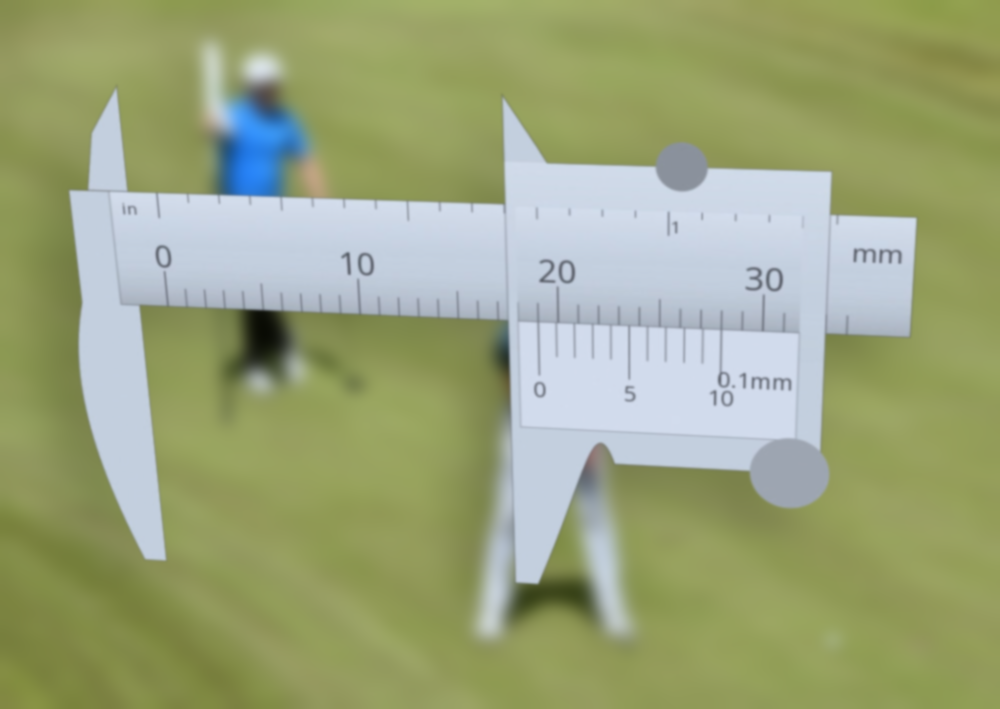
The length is 19.0mm
